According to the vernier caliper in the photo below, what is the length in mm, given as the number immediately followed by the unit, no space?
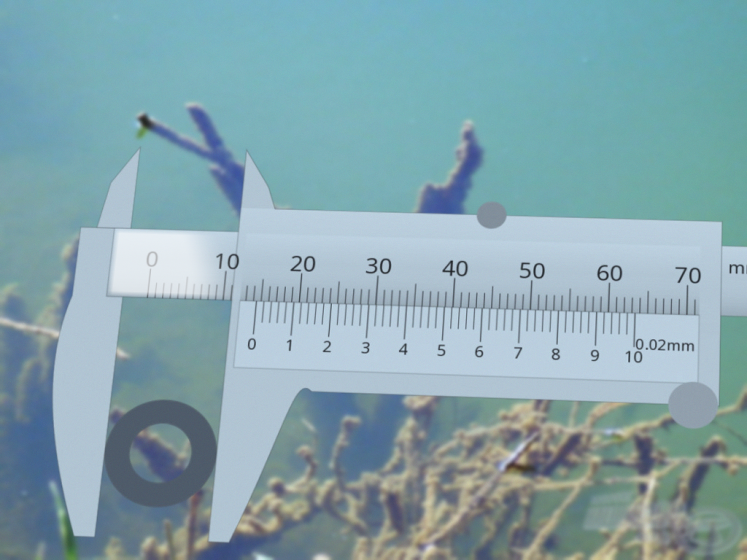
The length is 14.4mm
